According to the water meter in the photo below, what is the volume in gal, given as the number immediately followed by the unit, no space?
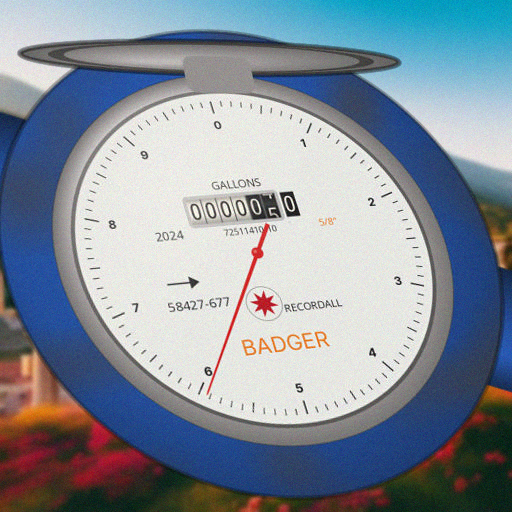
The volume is 45.9gal
